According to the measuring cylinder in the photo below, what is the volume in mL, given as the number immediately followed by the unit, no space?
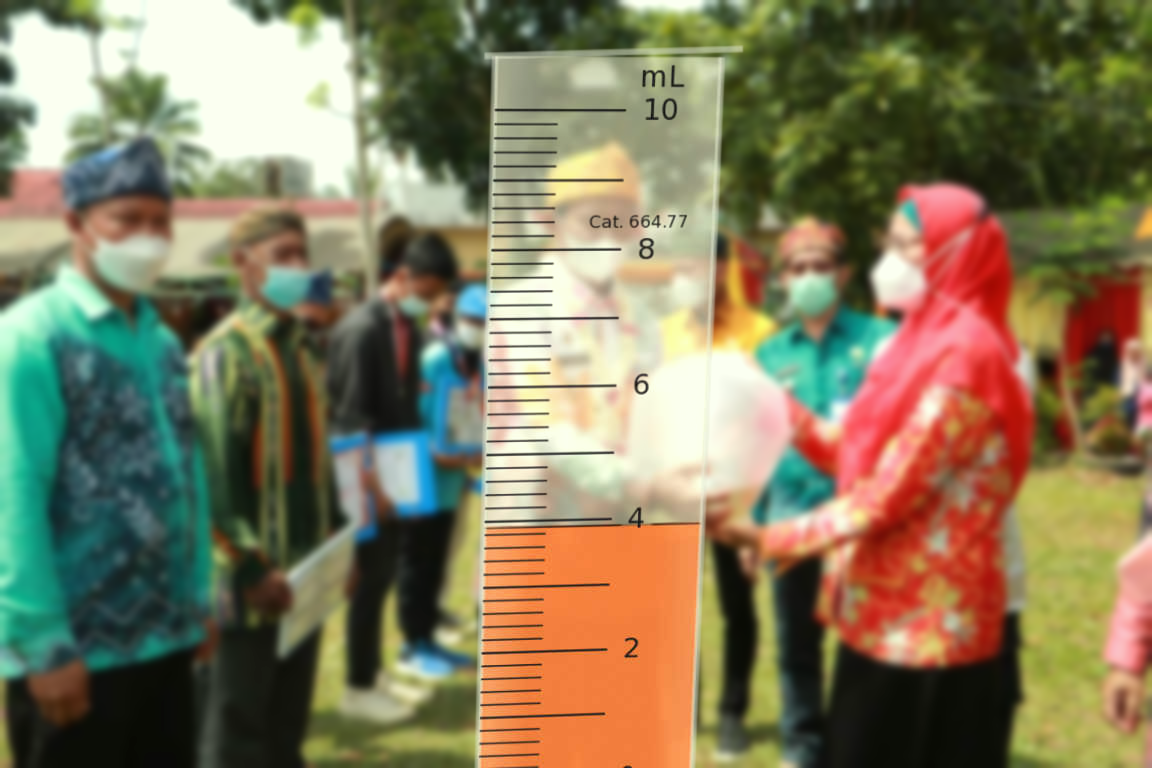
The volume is 3.9mL
